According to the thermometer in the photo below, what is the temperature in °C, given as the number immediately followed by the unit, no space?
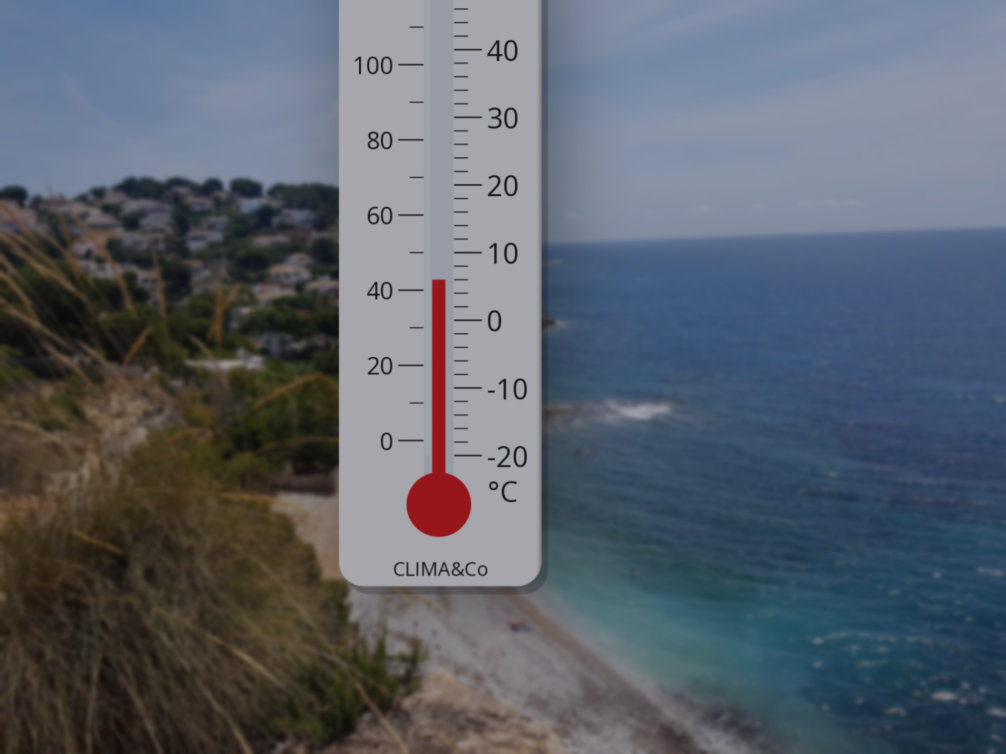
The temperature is 6°C
